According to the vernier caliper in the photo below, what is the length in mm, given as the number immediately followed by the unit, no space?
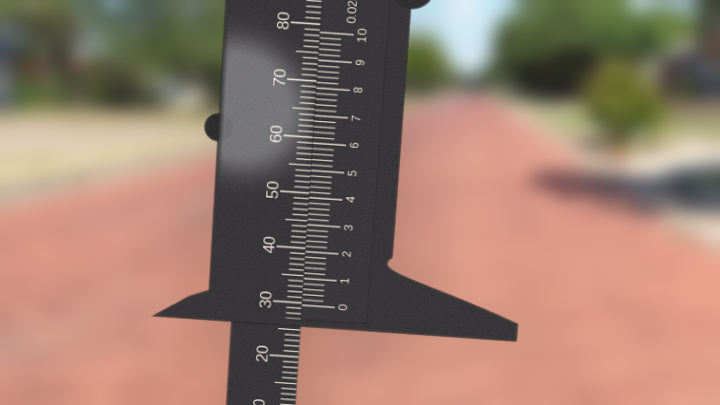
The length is 29.6mm
